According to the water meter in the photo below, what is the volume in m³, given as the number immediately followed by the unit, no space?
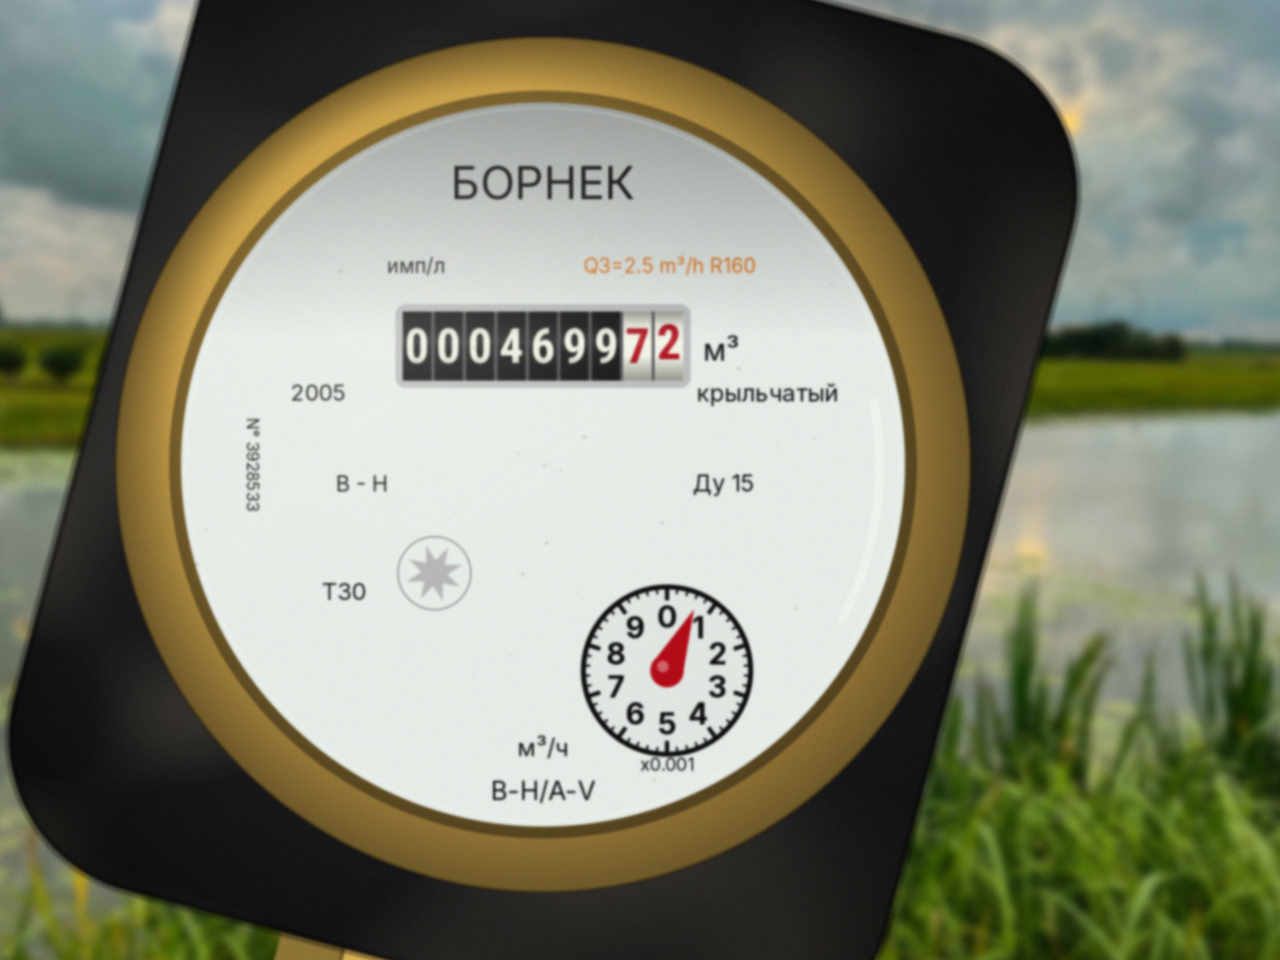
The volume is 4699.720m³
